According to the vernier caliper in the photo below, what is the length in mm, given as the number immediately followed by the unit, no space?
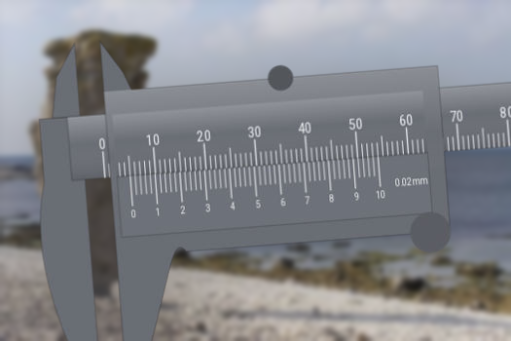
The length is 5.0mm
